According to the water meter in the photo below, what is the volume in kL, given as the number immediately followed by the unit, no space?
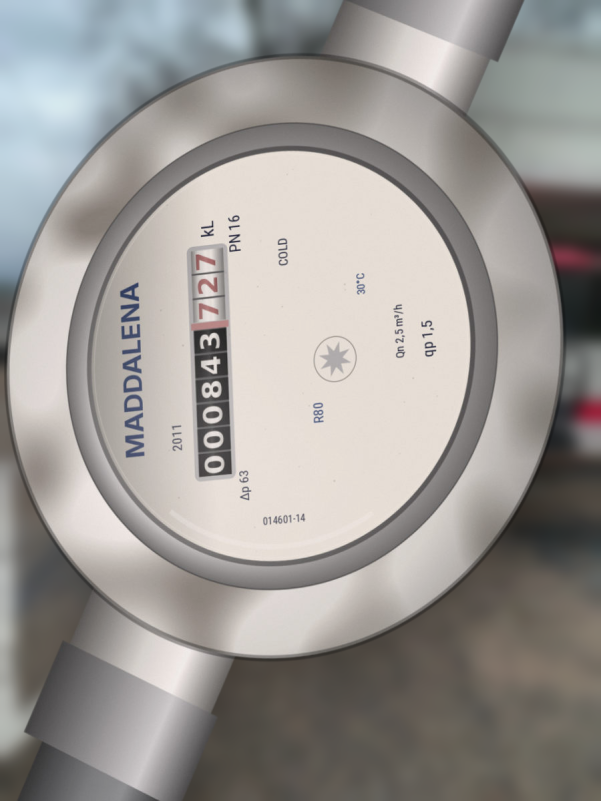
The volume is 843.727kL
